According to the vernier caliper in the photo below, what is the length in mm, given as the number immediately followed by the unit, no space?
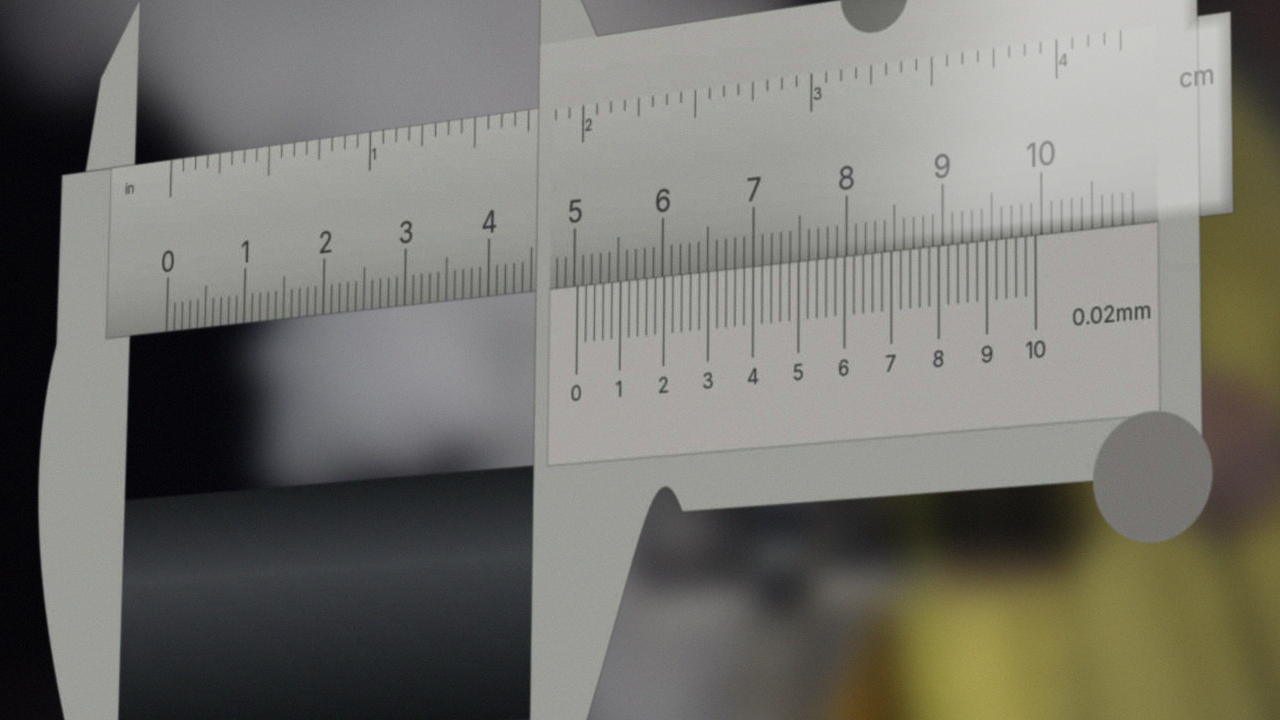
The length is 50.4mm
